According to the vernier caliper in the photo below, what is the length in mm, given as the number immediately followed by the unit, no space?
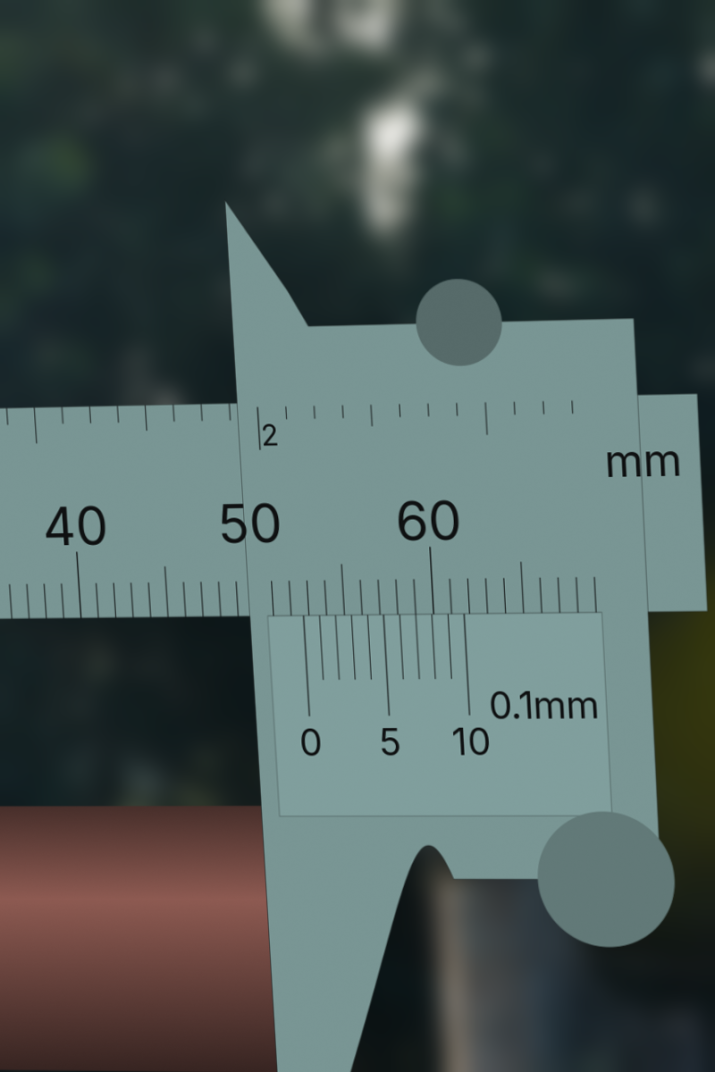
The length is 52.7mm
